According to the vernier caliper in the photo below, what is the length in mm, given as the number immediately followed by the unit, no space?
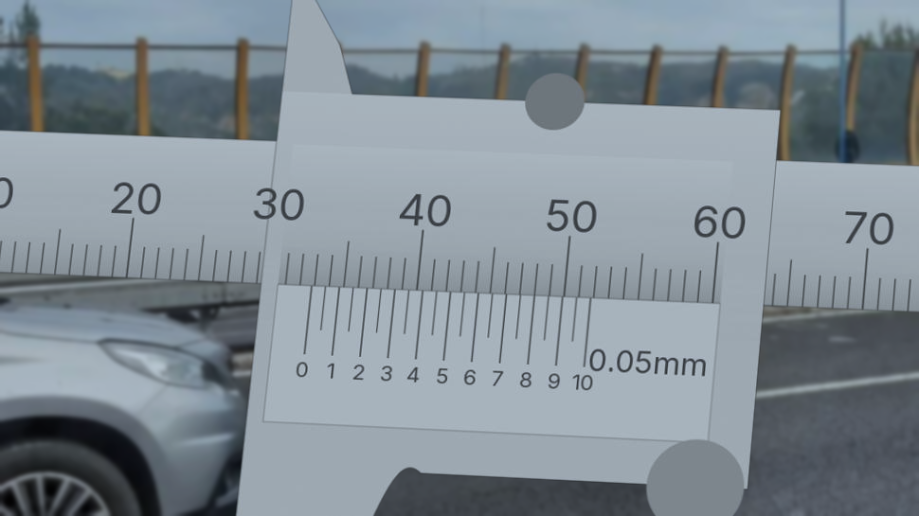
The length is 32.8mm
